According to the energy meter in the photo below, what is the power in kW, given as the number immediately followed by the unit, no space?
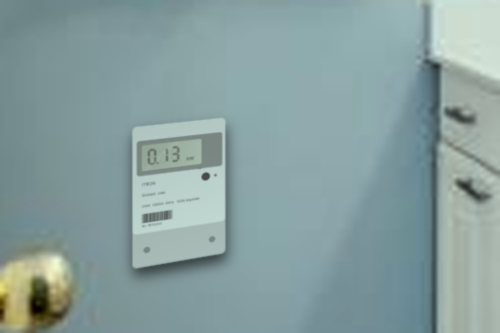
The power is 0.13kW
